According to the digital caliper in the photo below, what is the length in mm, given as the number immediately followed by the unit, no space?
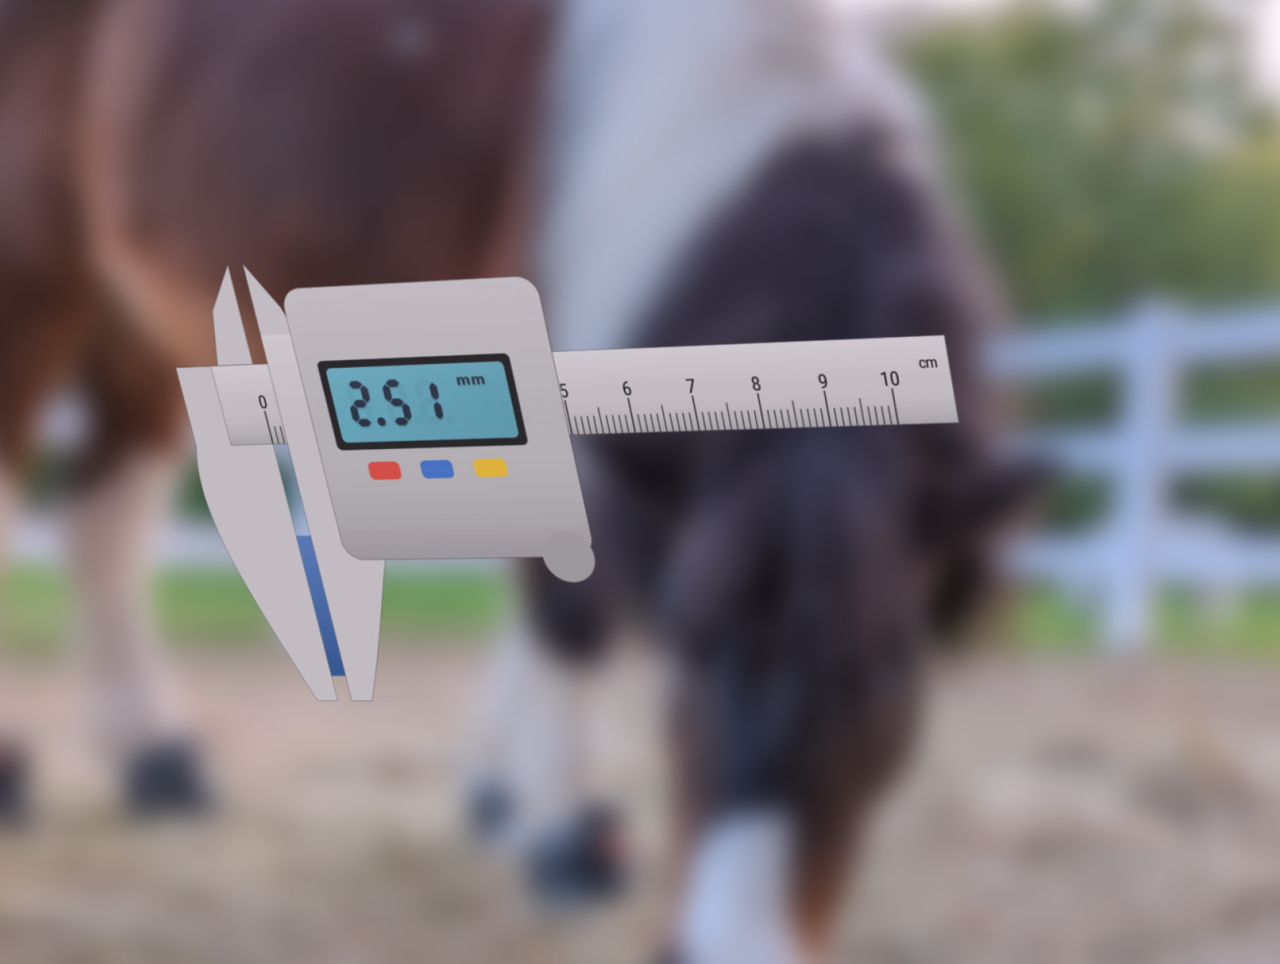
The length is 2.51mm
